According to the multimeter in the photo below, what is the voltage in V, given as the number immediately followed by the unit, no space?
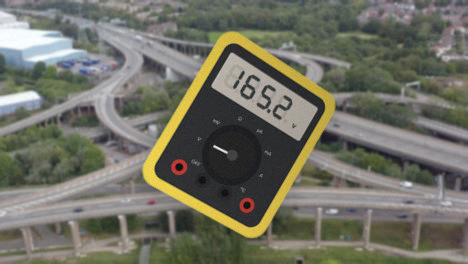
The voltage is 165.2V
